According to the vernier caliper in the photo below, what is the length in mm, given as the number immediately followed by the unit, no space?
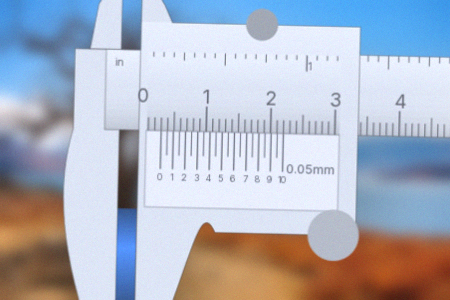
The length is 3.0mm
